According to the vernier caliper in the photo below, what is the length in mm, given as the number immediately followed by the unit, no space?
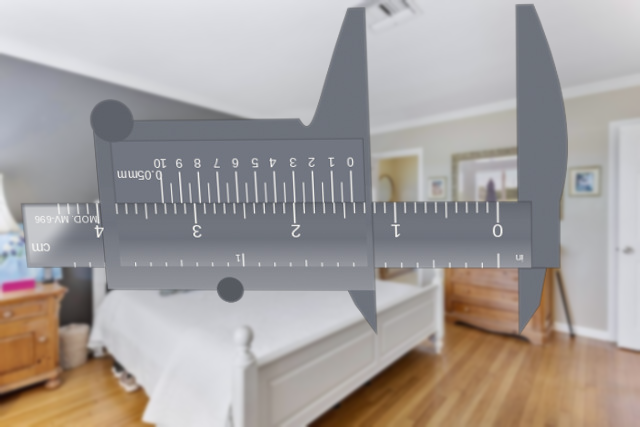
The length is 14.2mm
